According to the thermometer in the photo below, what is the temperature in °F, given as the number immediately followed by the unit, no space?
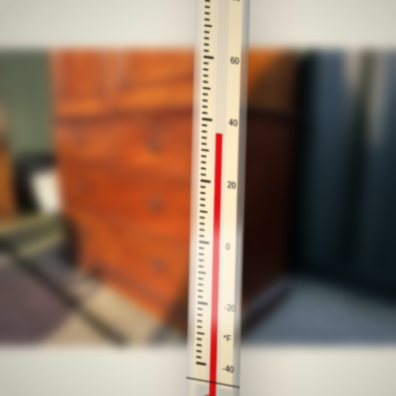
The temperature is 36°F
